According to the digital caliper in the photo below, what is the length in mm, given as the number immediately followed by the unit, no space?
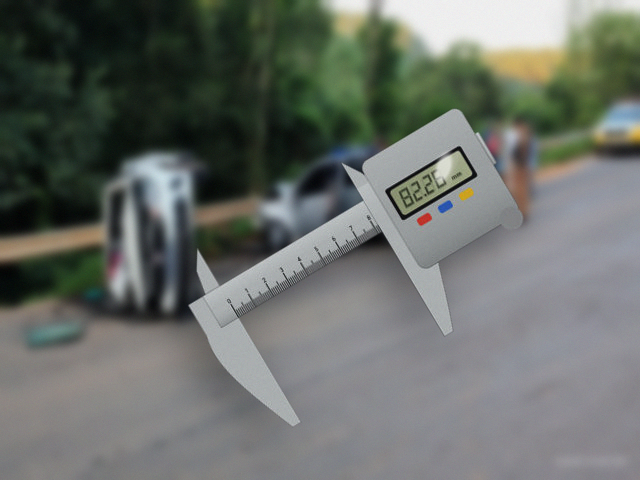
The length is 82.26mm
